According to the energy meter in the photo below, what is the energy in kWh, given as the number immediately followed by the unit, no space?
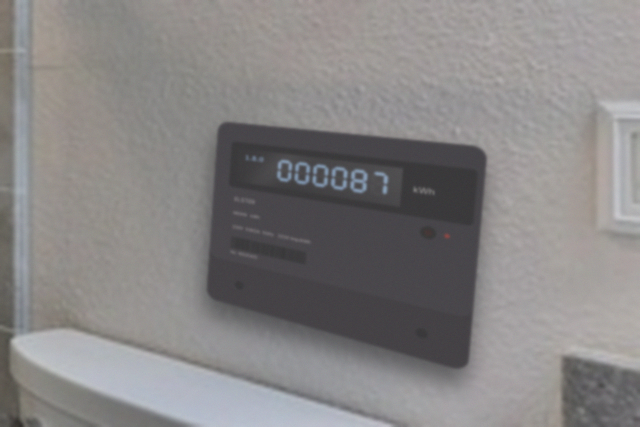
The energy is 87kWh
